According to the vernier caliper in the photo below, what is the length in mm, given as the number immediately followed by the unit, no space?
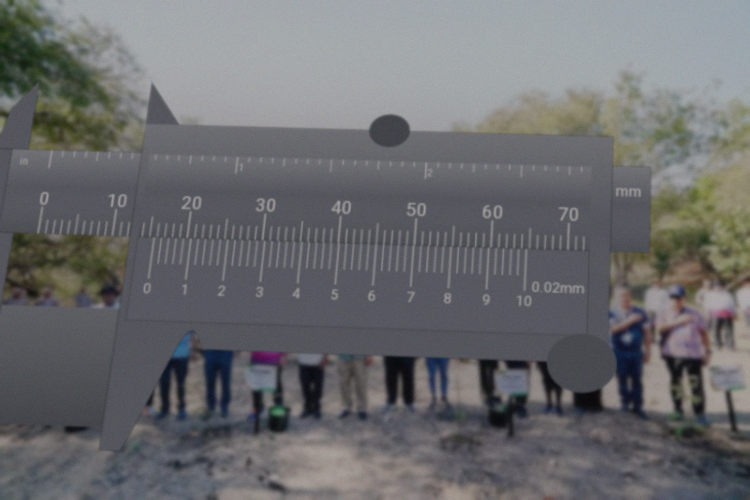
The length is 15.6mm
